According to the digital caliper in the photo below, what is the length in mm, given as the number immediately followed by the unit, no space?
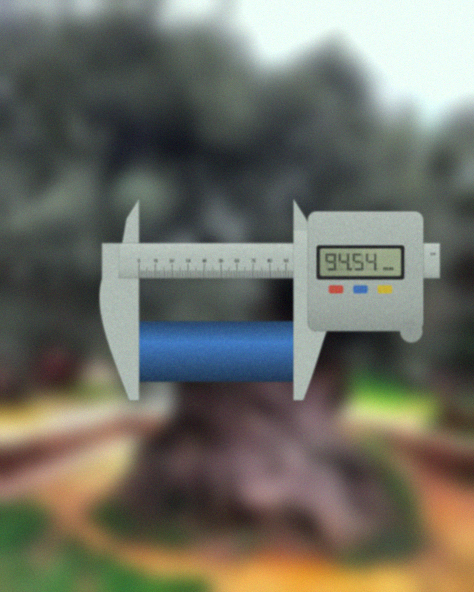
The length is 94.54mm
